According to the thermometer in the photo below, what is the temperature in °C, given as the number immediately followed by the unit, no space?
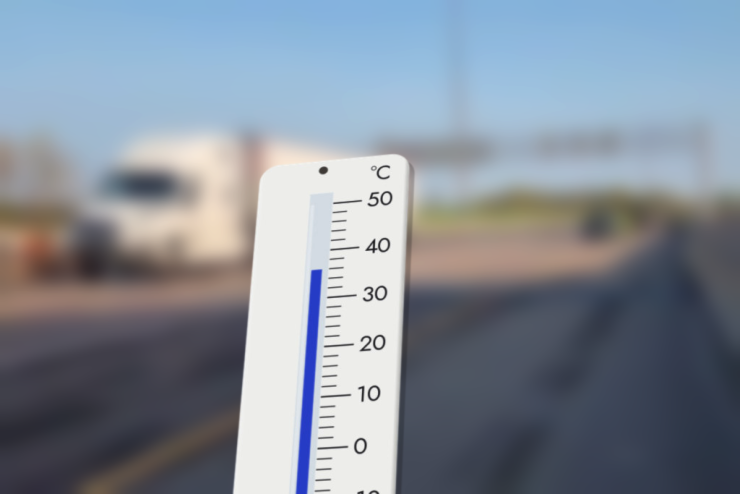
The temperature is 36°C
